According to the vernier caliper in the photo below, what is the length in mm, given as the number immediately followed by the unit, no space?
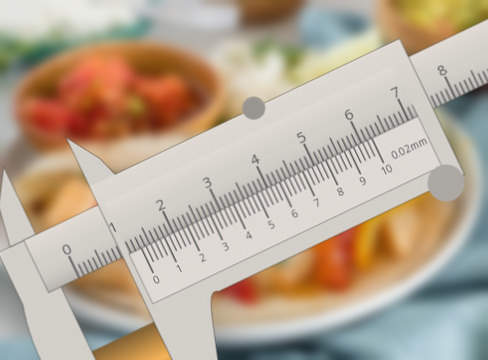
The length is 13.2mm
